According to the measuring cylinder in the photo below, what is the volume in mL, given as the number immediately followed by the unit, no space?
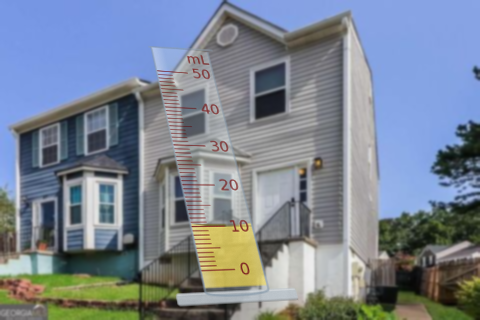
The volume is 10mL
